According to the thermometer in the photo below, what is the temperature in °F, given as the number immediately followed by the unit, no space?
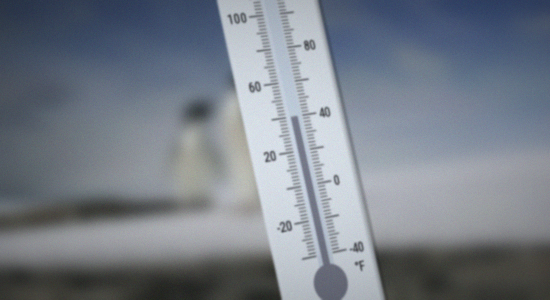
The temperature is 40°F
